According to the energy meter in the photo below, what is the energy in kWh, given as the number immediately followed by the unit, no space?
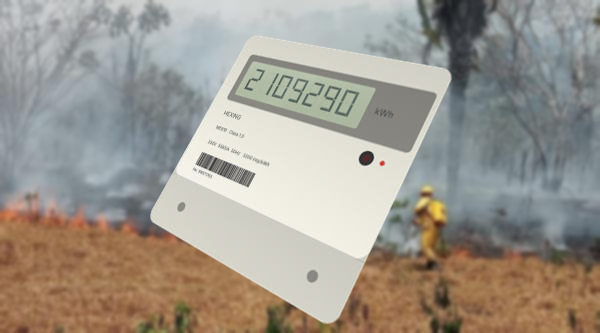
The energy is 2109290kWh
